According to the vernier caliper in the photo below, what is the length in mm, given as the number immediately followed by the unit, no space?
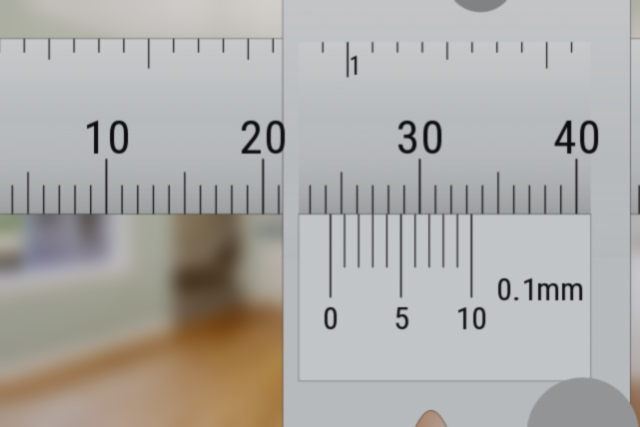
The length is 24.3mm
